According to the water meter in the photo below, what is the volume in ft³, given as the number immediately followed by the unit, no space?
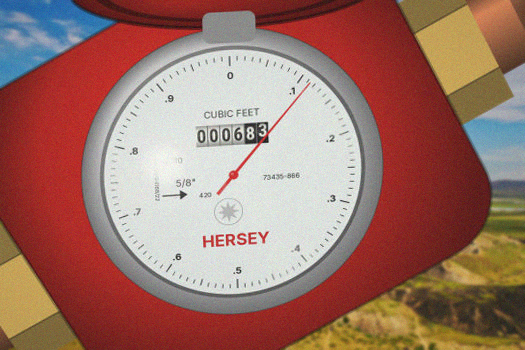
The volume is 683.11ft³
